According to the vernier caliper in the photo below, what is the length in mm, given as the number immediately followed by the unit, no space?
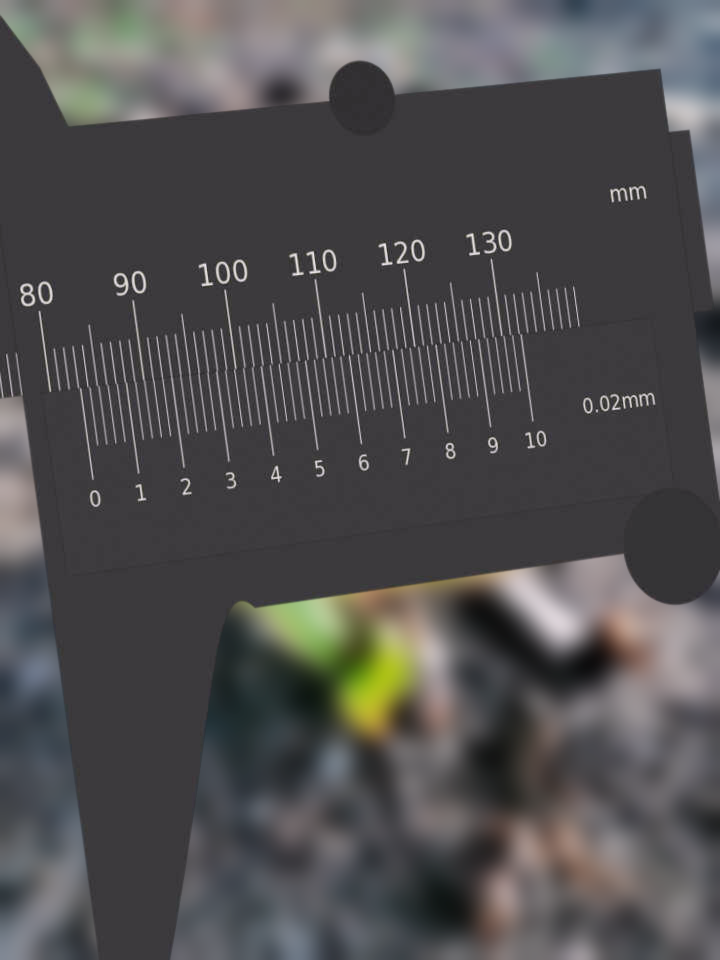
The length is 83.2mm
